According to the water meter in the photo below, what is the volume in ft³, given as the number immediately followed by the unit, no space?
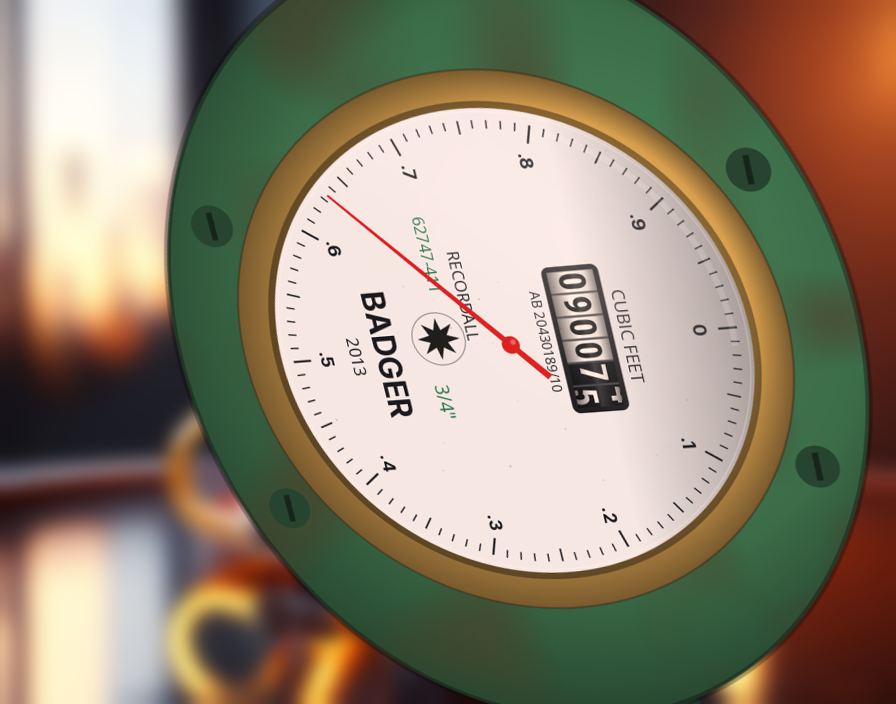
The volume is 90074.63ft³
